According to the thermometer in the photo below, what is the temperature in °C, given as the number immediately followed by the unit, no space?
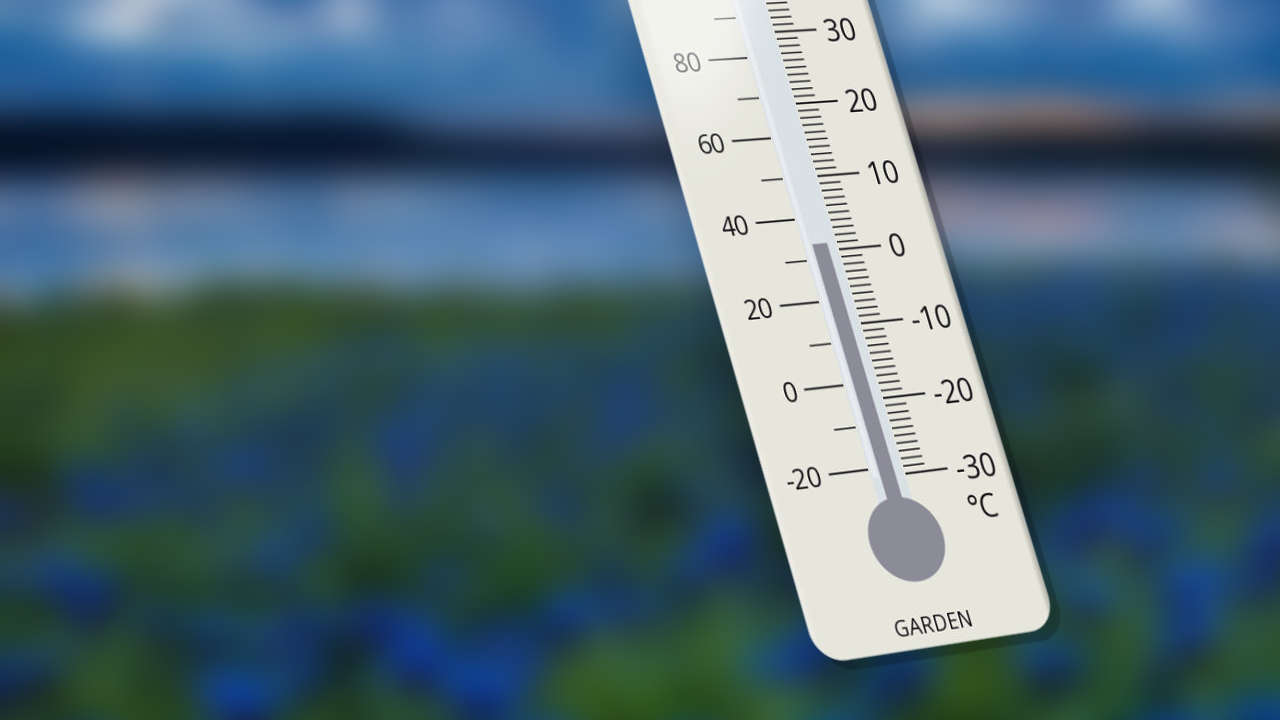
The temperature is 1°C
